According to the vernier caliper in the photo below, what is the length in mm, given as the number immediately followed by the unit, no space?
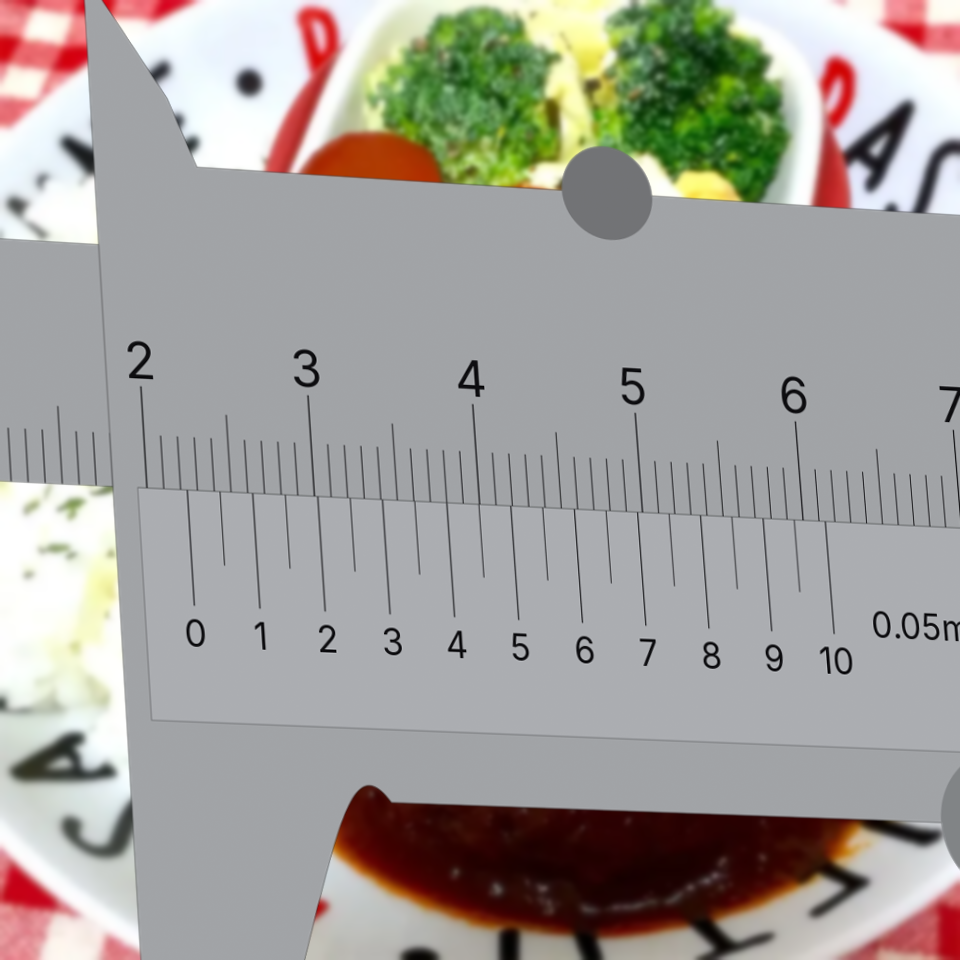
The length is 22.4mm
